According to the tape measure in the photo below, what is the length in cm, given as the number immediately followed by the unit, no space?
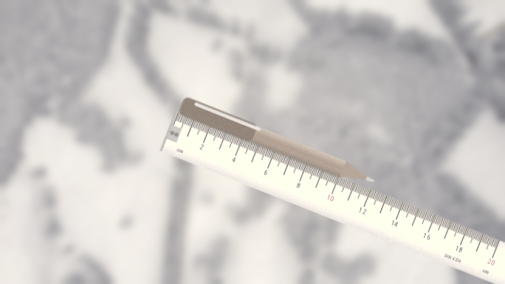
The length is 12cm
